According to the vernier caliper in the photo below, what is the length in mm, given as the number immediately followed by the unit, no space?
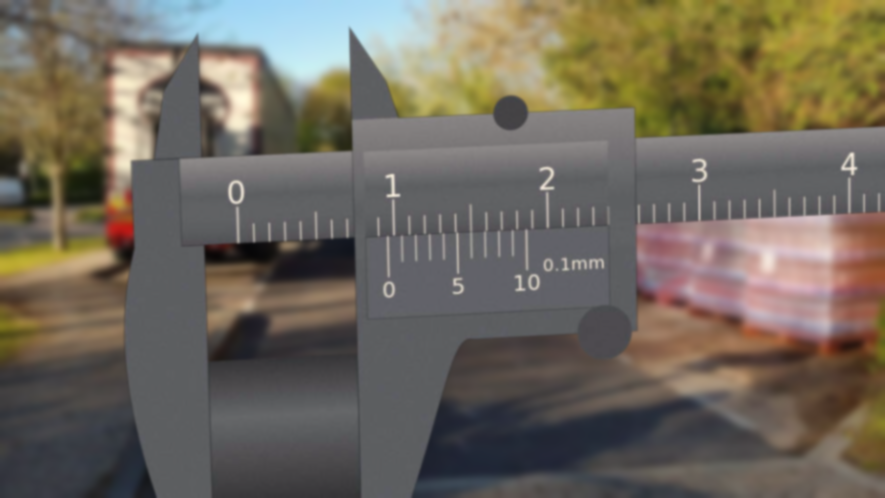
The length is 9.6mm
